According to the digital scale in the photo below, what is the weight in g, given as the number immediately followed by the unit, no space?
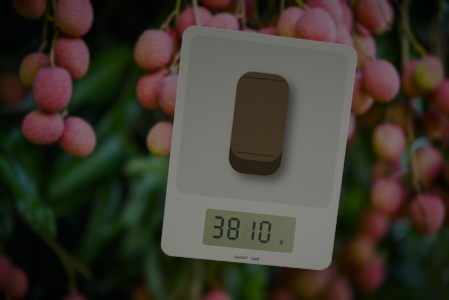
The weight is 3810g
